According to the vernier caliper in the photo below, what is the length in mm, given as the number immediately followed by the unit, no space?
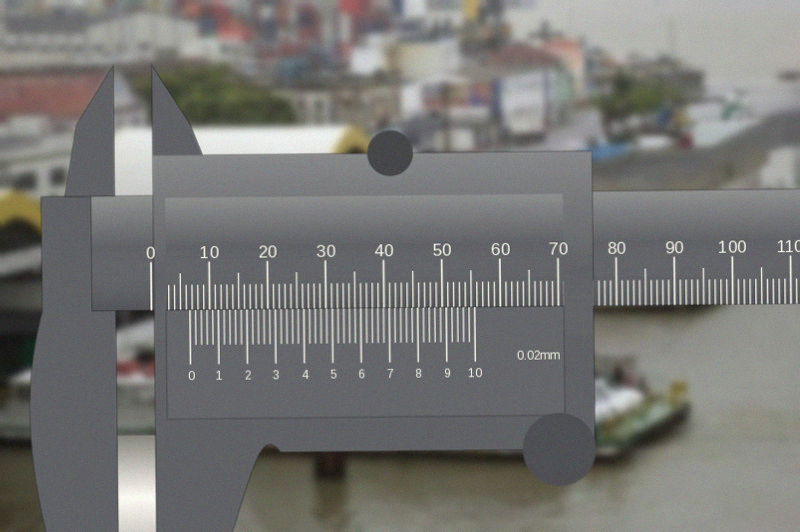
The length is 6.6mm
